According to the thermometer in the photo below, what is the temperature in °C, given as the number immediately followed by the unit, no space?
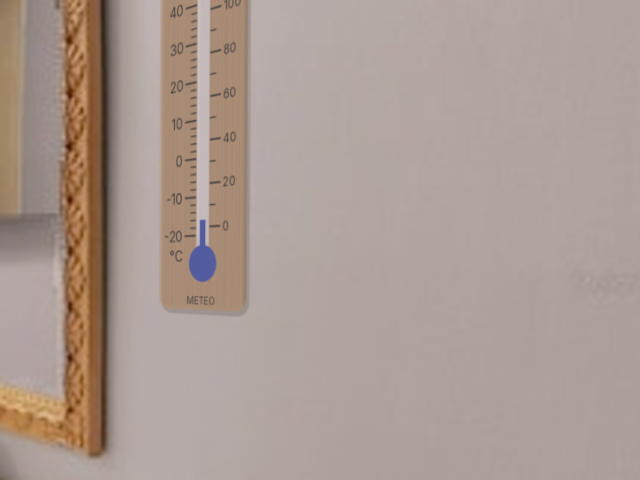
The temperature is -16°C
